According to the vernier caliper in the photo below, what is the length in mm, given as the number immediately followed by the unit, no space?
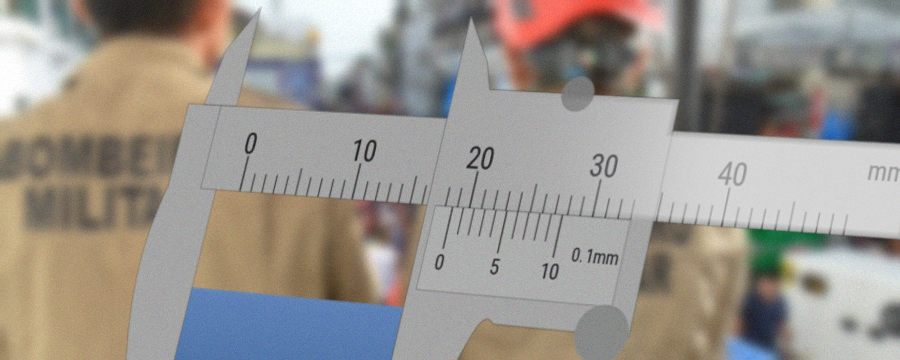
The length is 18.6mm
